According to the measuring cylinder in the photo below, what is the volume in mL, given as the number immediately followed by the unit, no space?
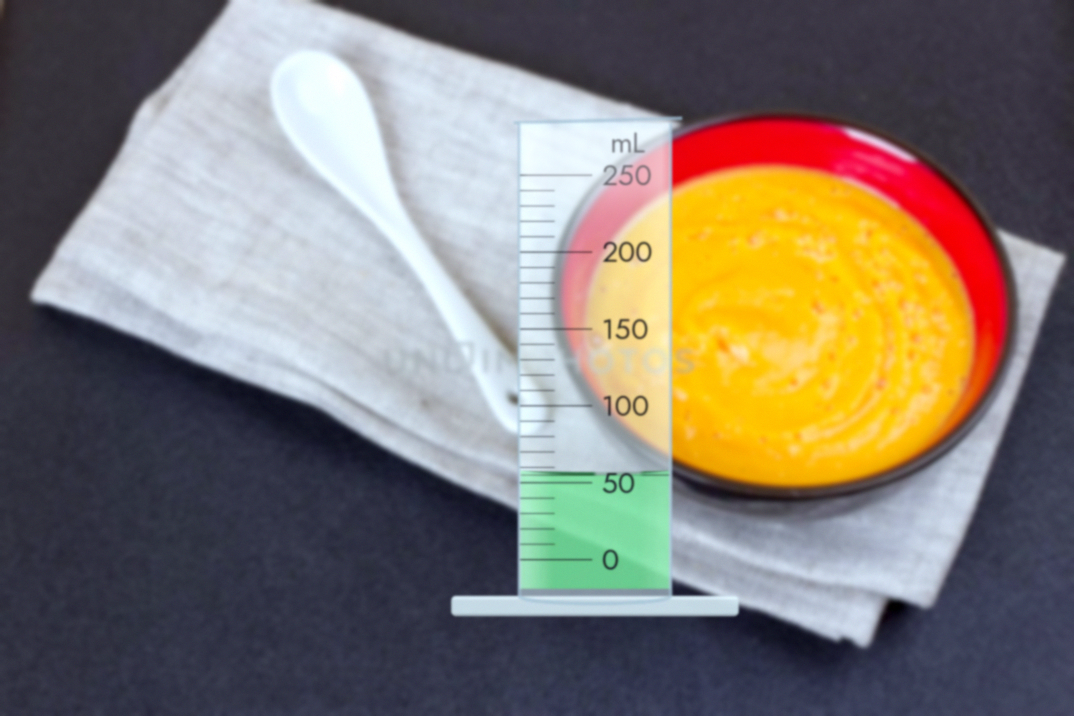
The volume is 55mL
